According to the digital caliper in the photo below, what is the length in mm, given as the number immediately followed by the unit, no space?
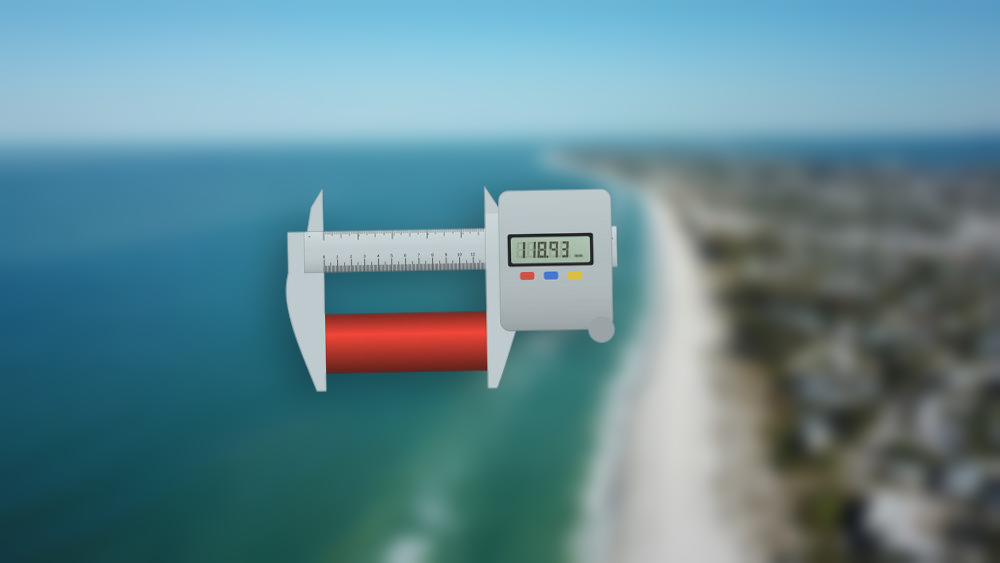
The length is 118.93mm
